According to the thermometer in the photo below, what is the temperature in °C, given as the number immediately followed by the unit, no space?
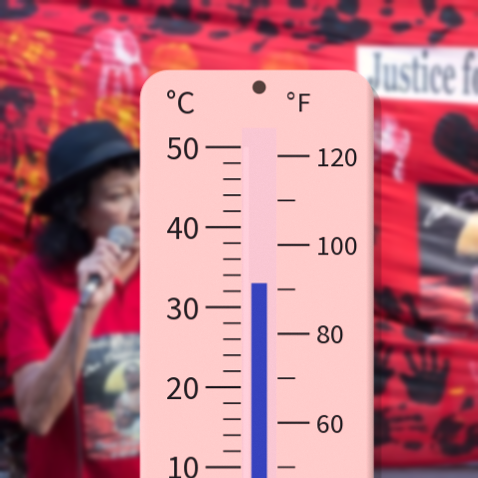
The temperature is 33°C
